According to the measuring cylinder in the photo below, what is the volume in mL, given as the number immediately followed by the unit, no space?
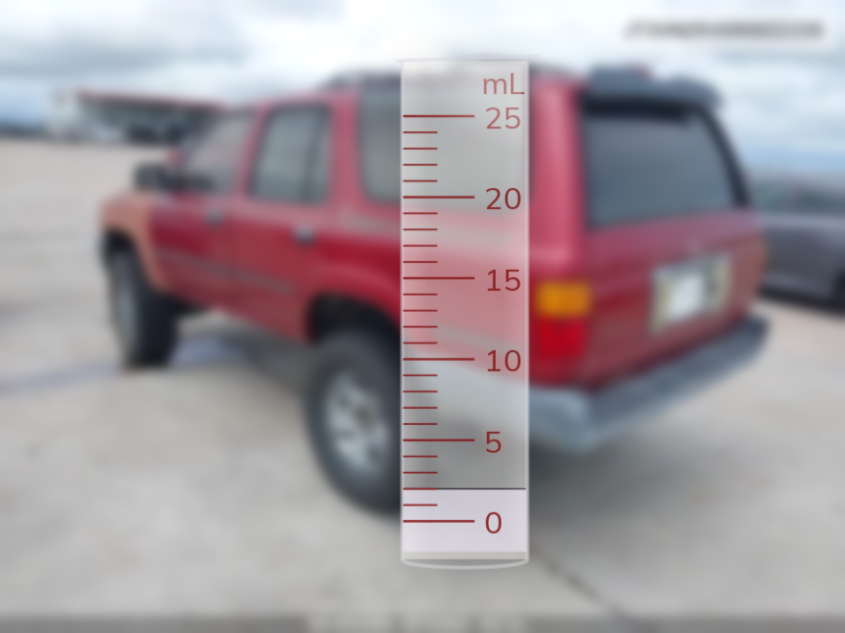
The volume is 2mL
